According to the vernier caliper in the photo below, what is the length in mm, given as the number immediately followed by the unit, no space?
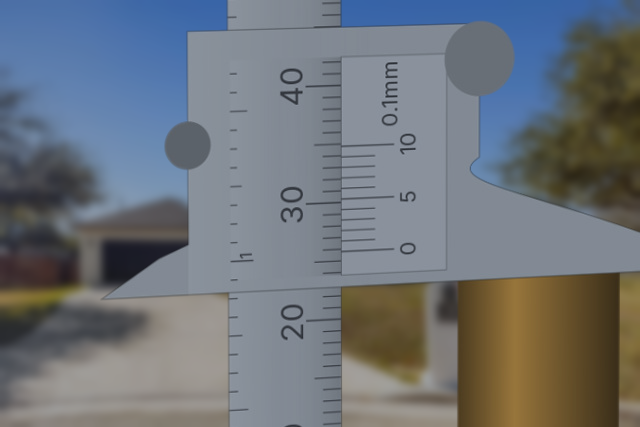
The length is 25.8mm
